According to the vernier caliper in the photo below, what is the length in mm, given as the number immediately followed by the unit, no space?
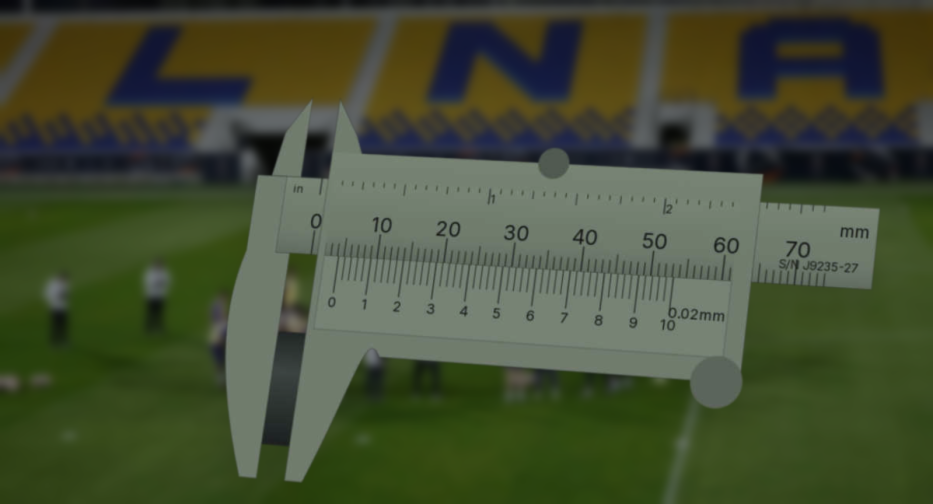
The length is 4.2mm
